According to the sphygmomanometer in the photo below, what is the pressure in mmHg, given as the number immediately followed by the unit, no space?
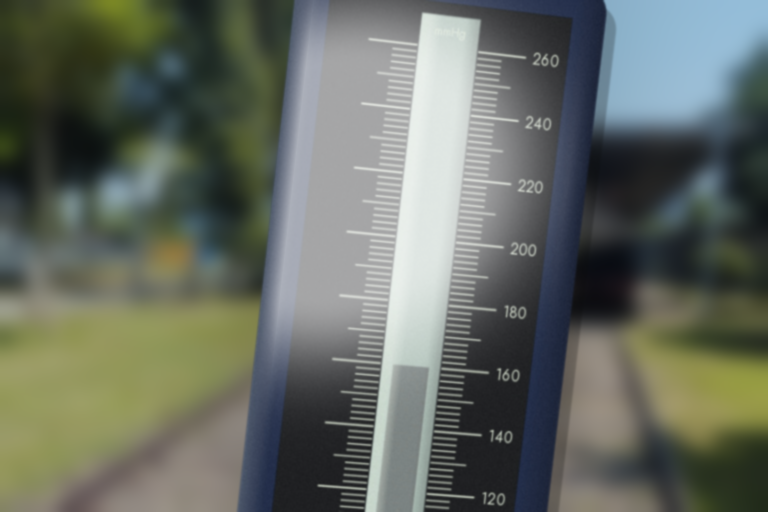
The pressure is 160mmHg
